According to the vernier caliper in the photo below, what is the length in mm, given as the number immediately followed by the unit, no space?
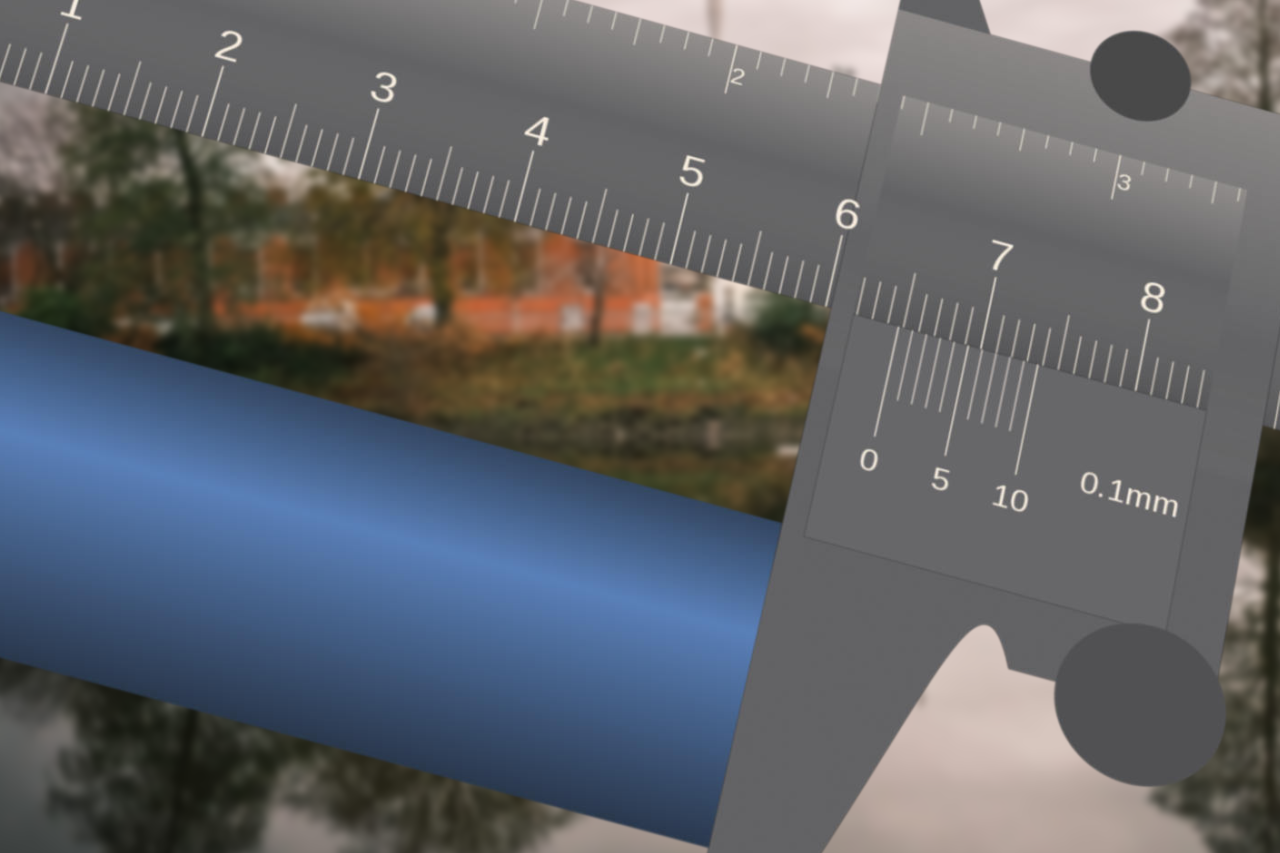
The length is 64.7mm
